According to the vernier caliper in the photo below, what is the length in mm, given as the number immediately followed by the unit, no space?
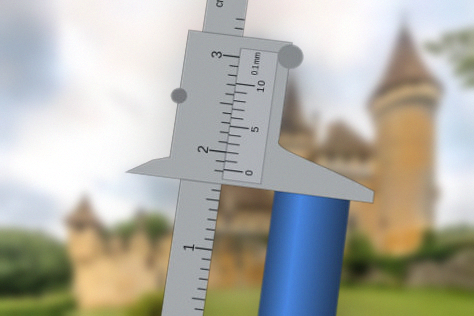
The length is 18.2mm
